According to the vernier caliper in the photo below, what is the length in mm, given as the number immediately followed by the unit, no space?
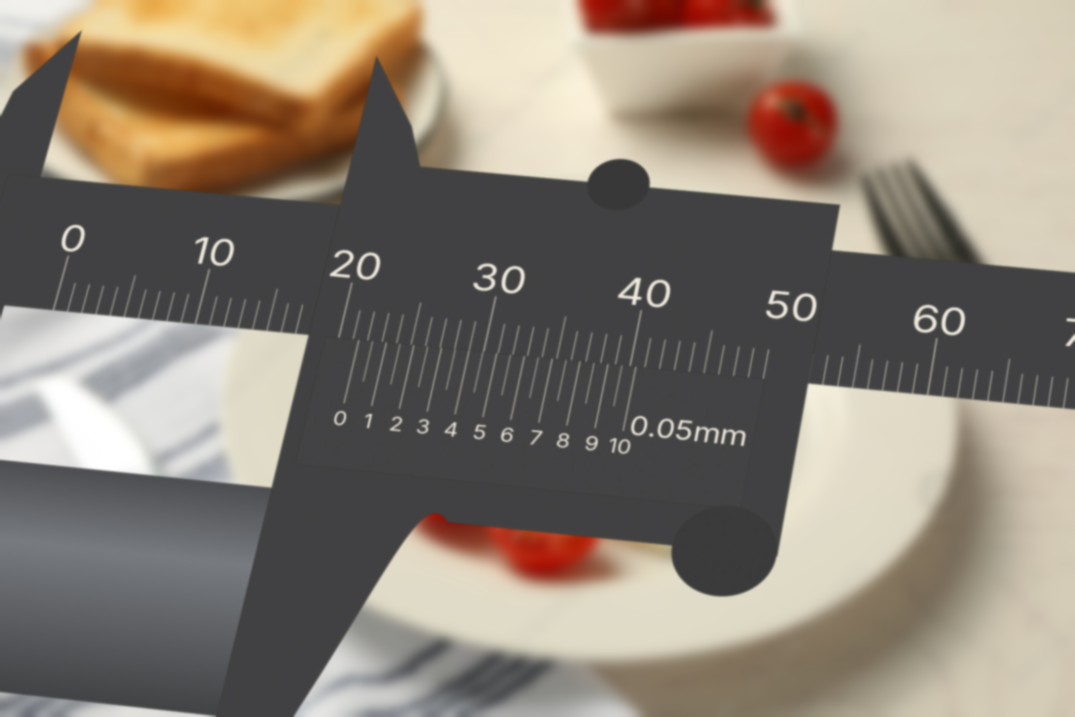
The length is 21.4mm
